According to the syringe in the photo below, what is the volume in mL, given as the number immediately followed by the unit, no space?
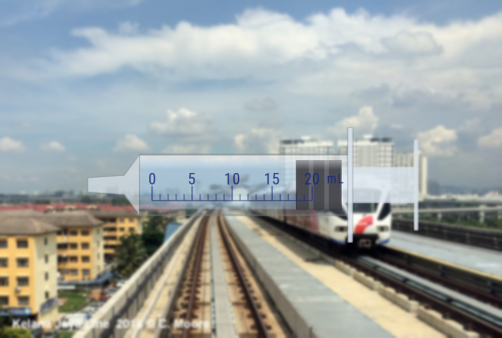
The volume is 18mL
